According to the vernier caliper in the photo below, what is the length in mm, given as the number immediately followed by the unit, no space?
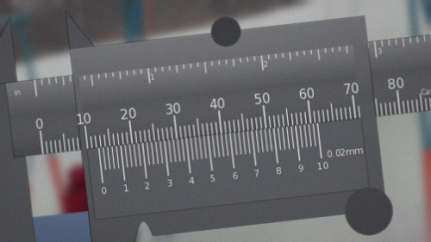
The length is 12.5mm
